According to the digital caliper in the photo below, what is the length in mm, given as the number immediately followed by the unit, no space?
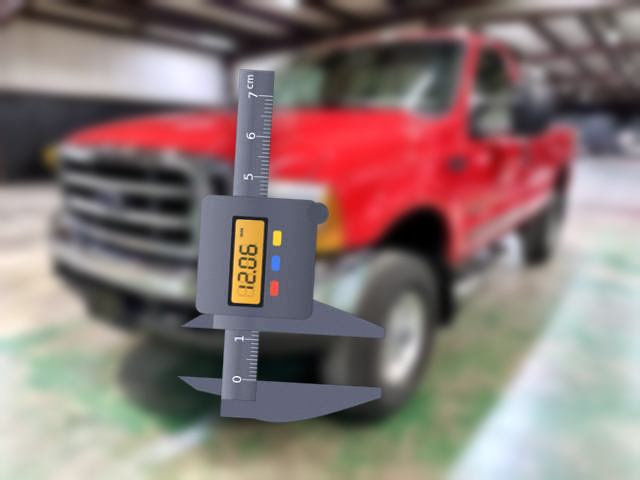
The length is 12.06mm
